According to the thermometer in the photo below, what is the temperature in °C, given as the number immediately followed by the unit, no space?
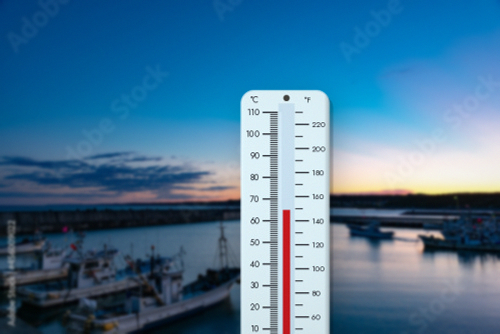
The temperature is 65°C
